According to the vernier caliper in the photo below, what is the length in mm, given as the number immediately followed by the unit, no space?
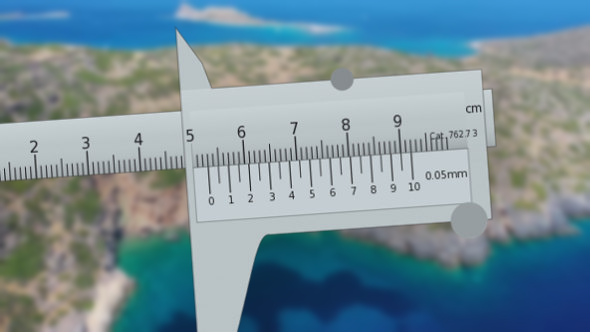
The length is 53.0mm
